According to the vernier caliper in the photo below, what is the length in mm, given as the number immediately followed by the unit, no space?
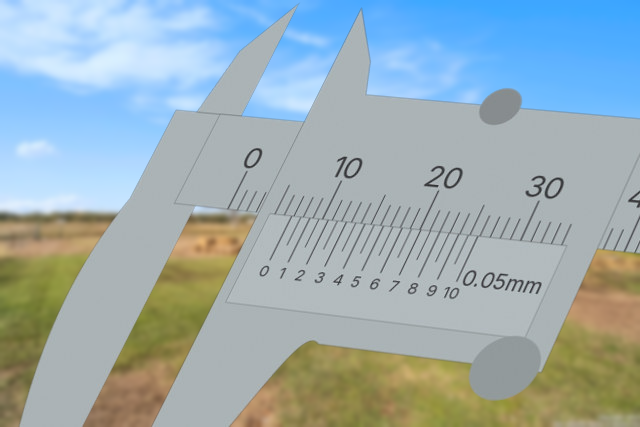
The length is 6.8mm
